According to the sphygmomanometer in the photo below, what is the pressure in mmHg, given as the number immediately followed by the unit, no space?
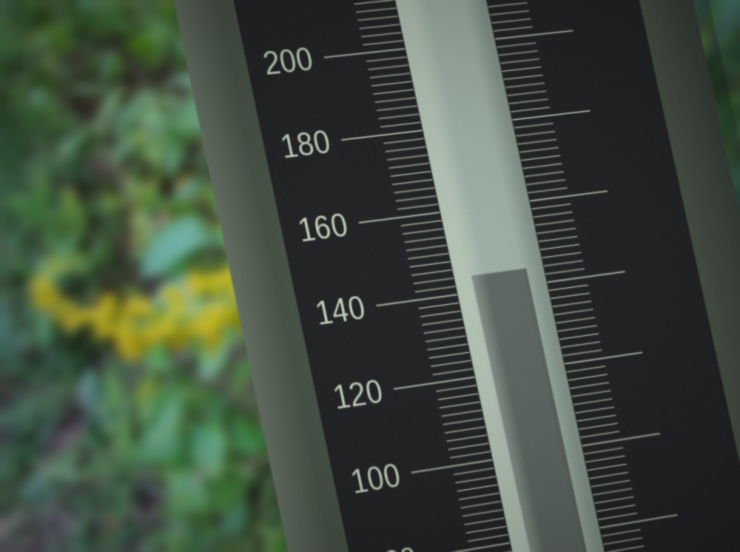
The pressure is 144mmHg
